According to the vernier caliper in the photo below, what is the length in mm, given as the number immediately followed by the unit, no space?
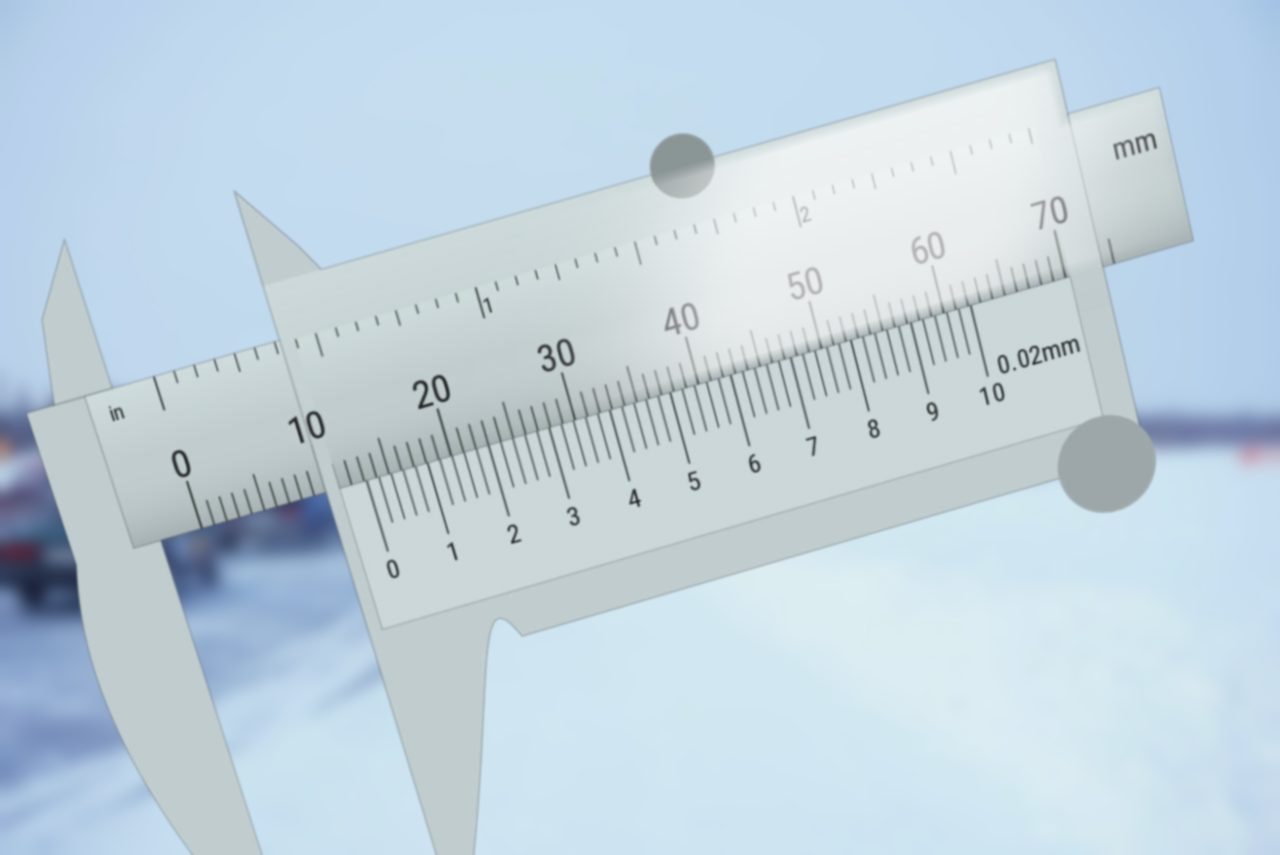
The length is 13.2mm
